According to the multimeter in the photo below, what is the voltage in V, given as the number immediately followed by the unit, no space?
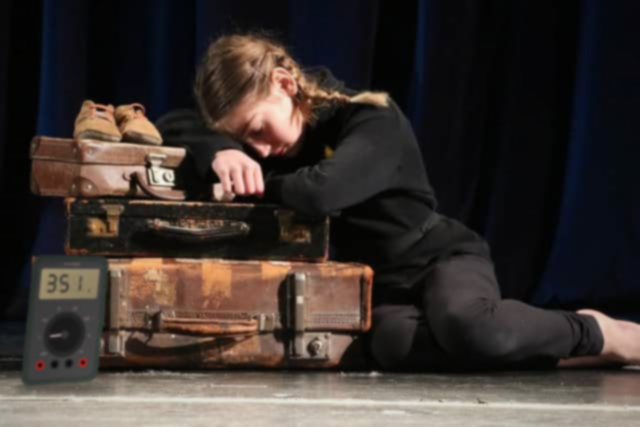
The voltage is 351V
